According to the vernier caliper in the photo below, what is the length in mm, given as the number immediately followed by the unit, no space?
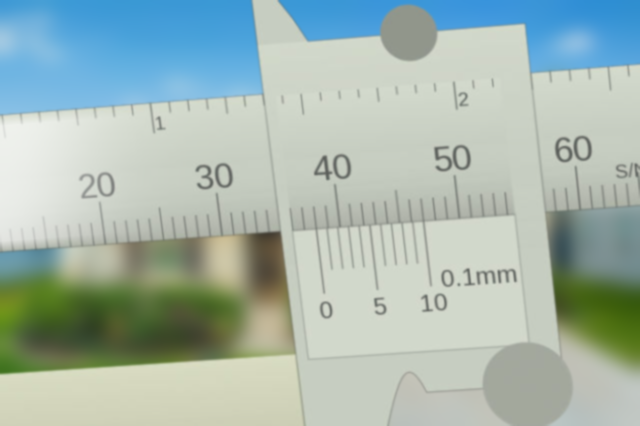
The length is 38.0mm
